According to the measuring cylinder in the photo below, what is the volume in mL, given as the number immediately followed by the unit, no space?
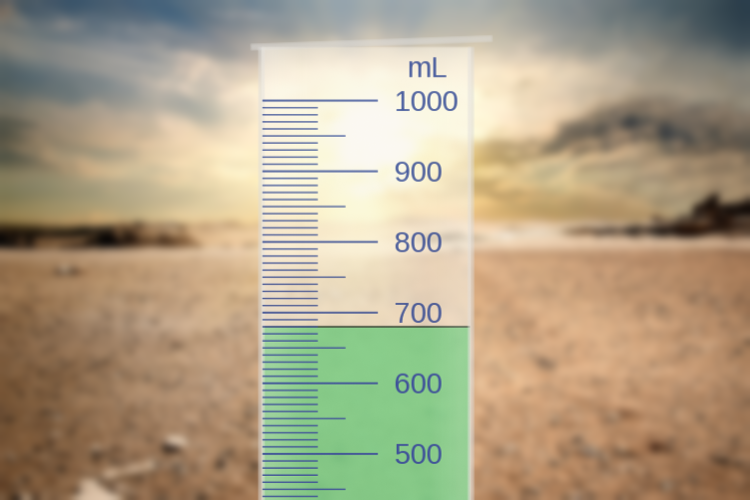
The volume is 680mL
